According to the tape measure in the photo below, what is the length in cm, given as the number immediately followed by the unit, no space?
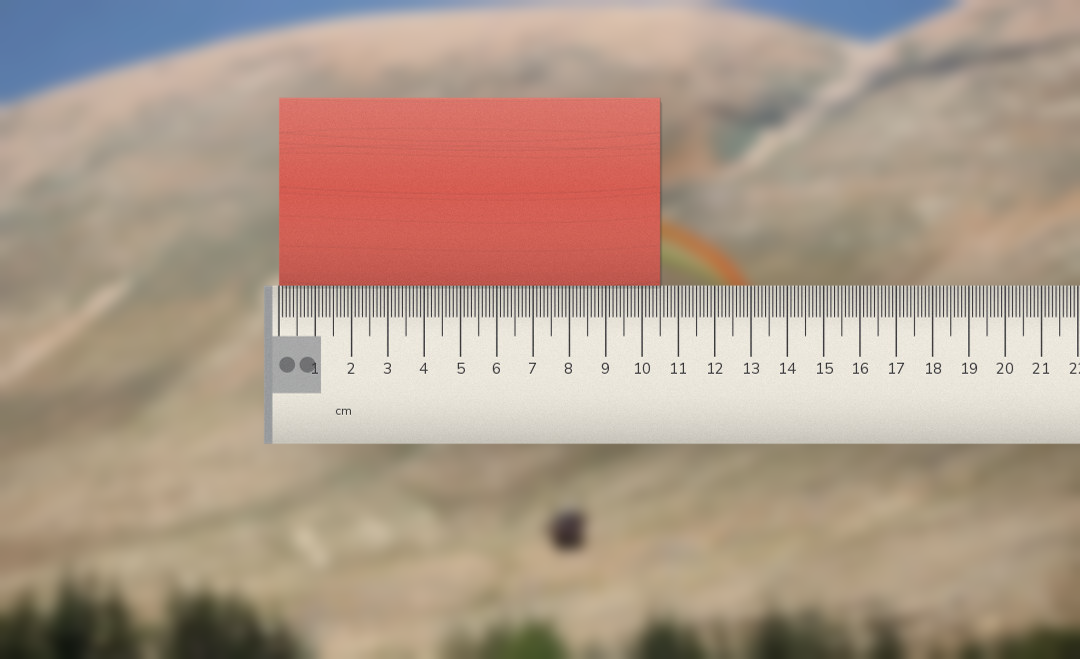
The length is 10.5cm
